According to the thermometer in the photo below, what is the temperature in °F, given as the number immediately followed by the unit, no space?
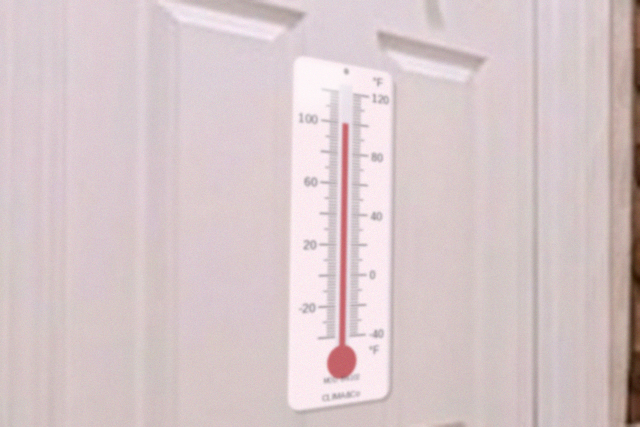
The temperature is 100°F
